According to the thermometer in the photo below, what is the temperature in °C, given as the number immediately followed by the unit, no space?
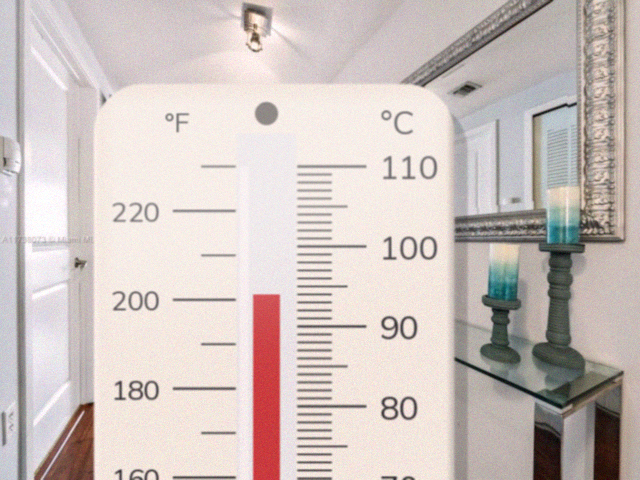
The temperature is 94°C
